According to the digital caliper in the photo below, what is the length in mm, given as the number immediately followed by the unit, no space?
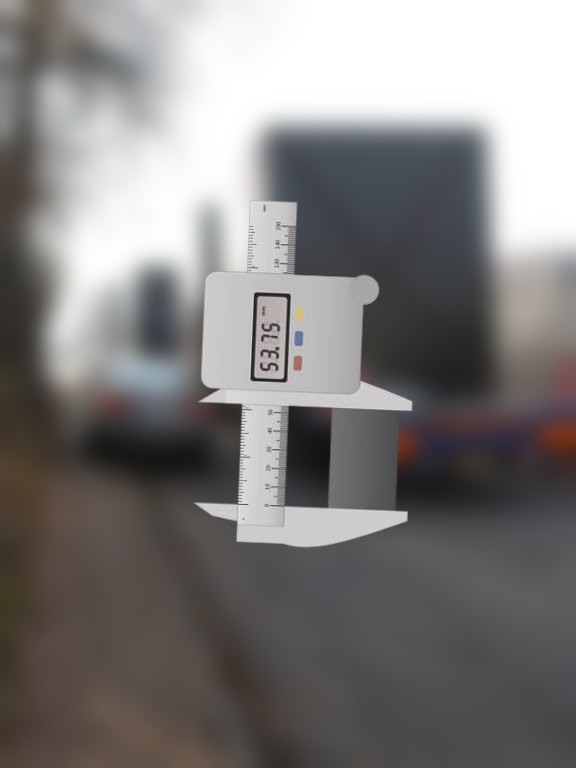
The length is 53.75mm
